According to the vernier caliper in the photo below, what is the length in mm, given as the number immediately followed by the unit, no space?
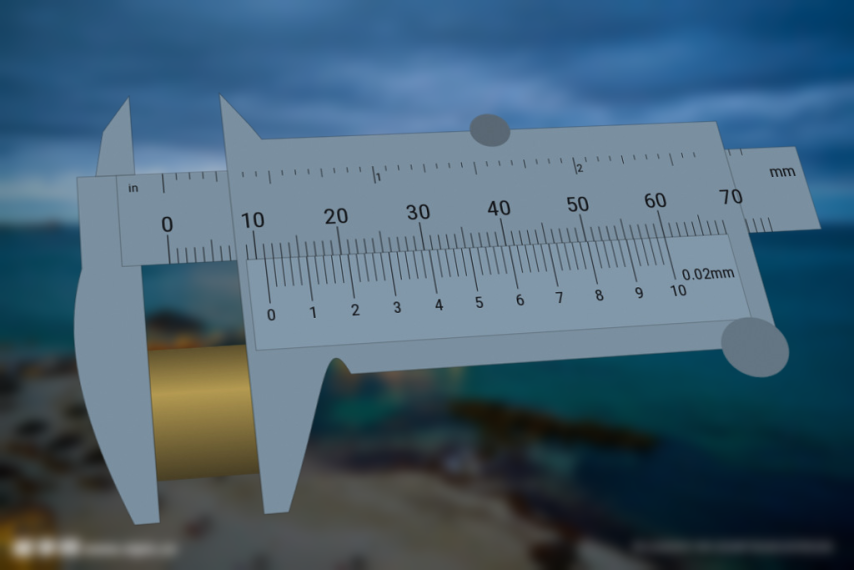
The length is 11.0mm
